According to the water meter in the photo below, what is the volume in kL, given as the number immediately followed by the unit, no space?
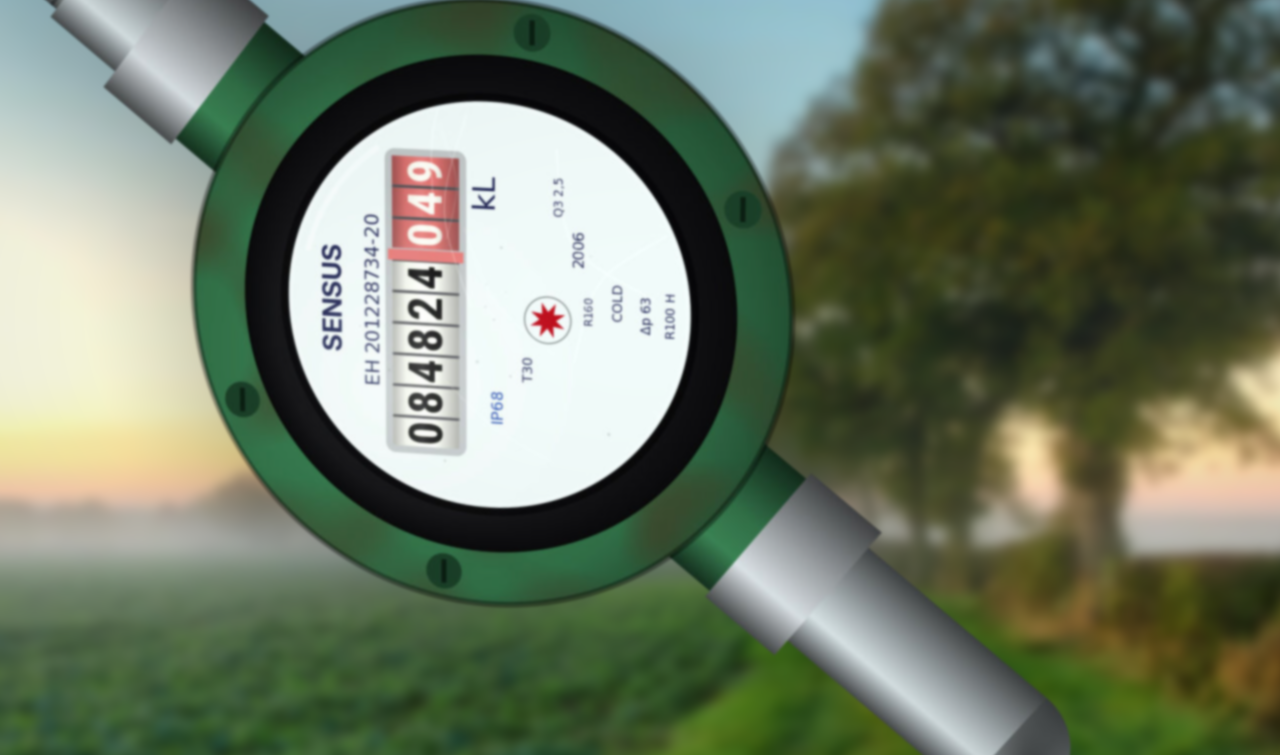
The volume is 84824.049kL
